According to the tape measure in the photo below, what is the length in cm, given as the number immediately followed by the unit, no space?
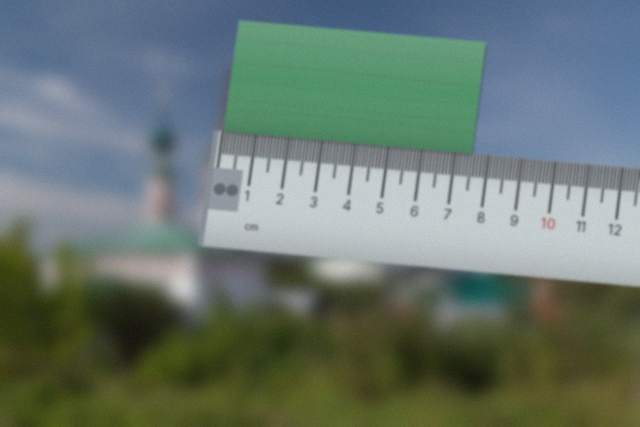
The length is 7.5cm
